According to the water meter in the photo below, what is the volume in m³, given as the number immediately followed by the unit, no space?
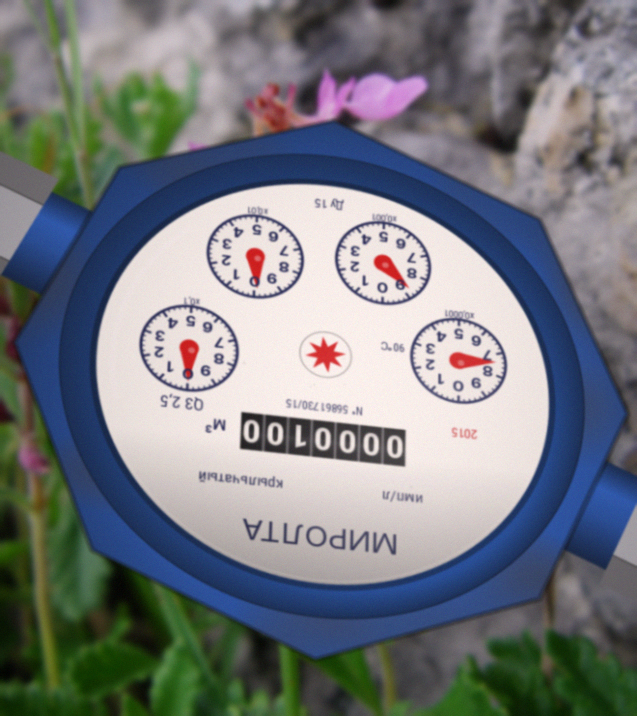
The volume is 99.9987m³
